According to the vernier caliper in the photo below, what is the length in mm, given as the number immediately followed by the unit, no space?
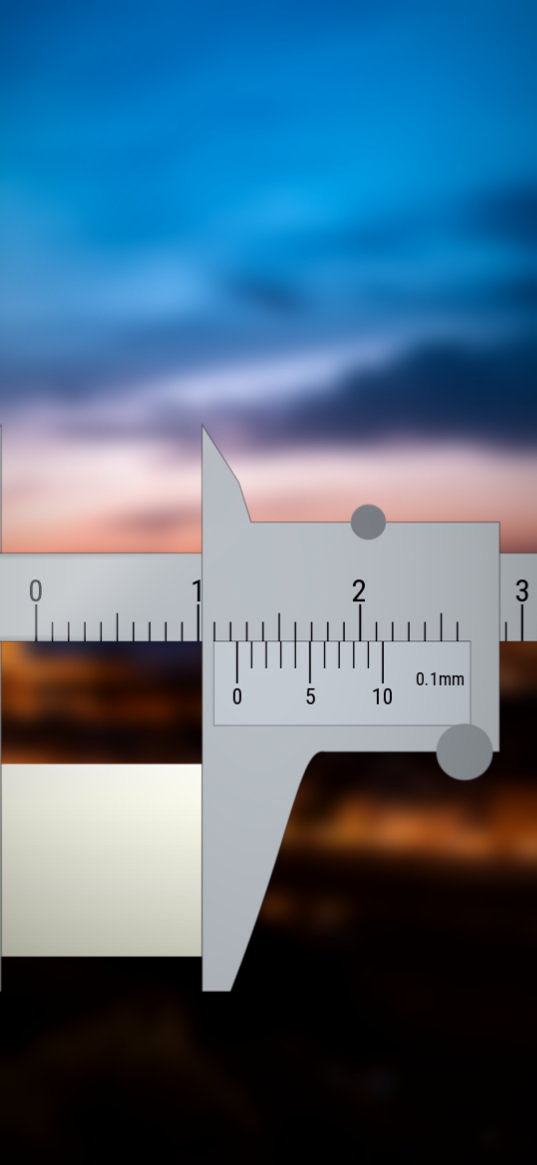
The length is 12.4mm
